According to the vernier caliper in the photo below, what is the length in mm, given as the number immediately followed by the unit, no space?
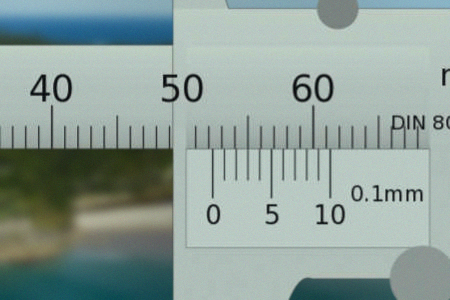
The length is 52.3mm
